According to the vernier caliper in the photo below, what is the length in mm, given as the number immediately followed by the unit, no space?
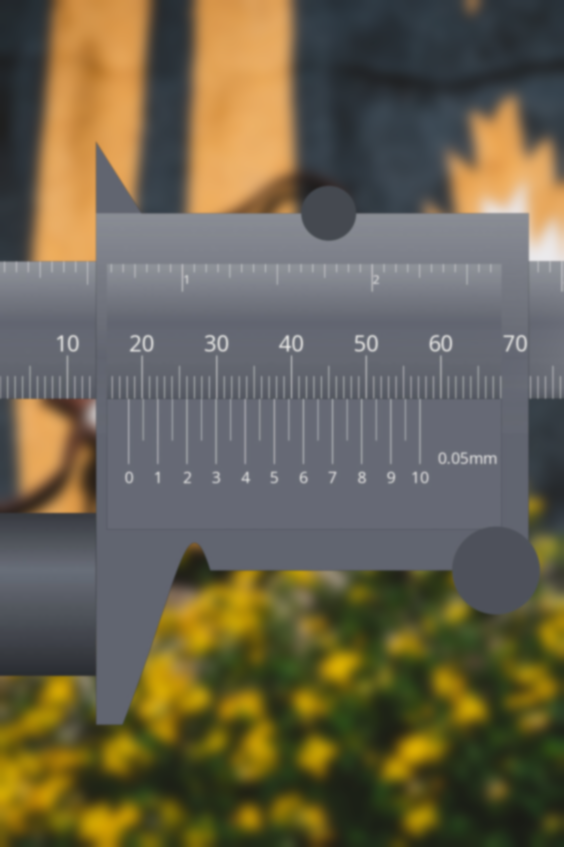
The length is 18.2mm
